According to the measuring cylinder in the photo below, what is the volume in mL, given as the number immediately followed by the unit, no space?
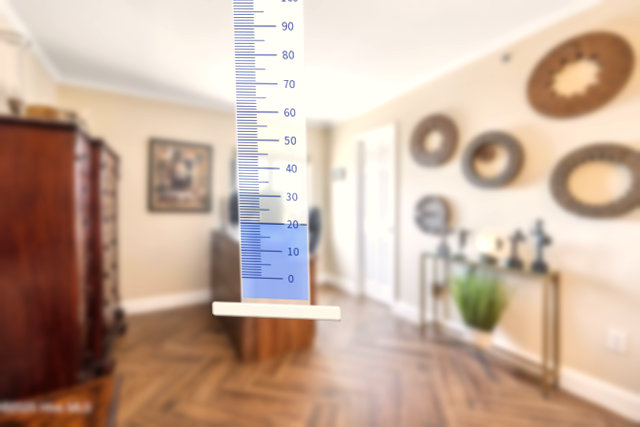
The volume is 20mL
